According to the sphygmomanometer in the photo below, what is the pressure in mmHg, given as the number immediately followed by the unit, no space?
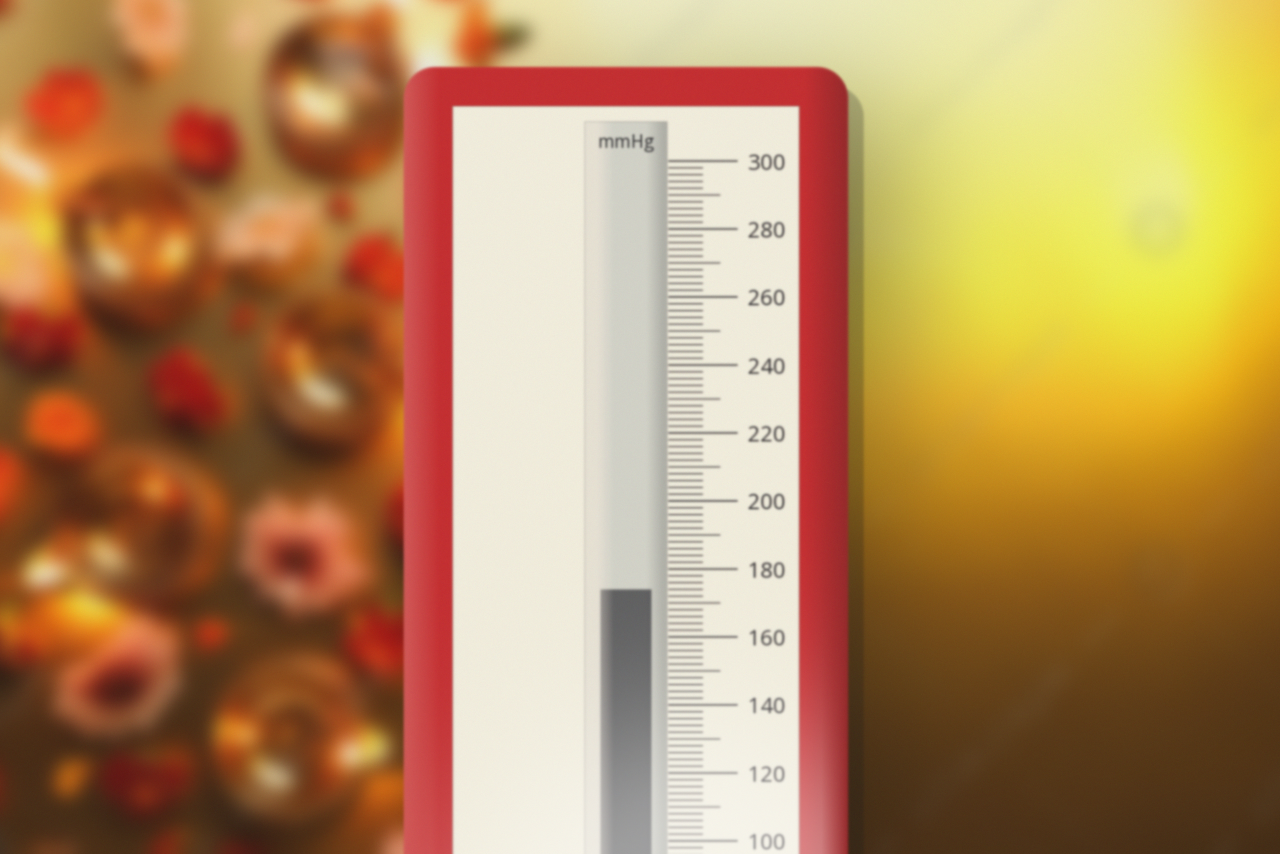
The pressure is 174mmHg
